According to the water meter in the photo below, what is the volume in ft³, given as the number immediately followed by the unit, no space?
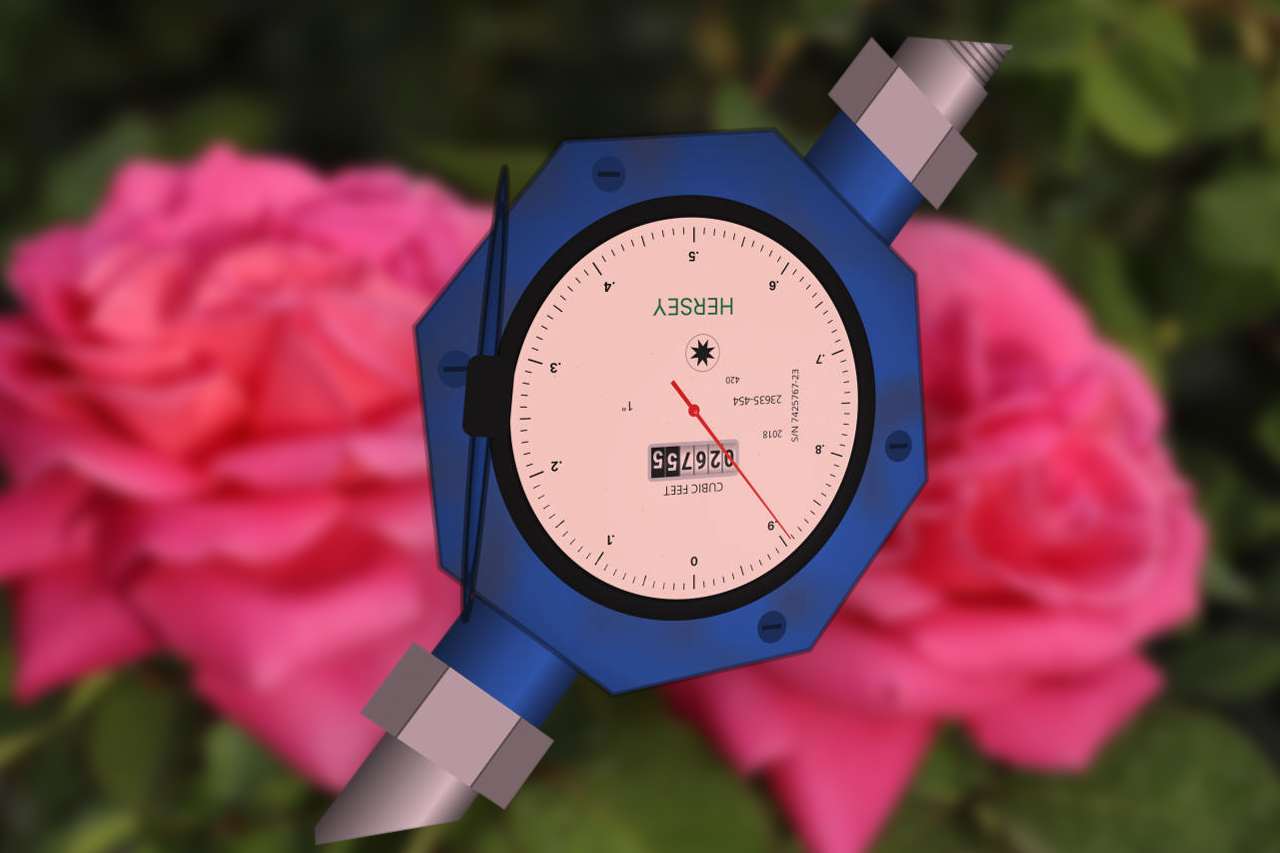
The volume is 26754.89ft³
